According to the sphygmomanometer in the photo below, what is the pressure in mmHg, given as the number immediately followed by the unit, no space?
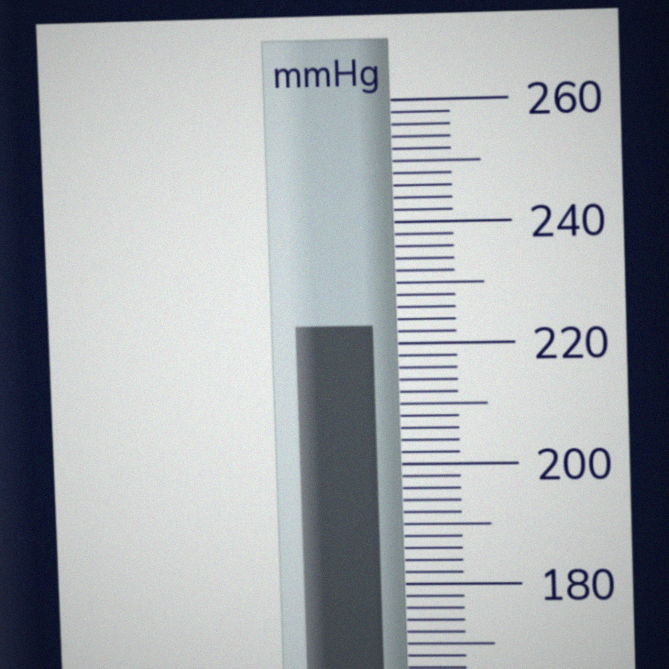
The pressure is 223mmHg
